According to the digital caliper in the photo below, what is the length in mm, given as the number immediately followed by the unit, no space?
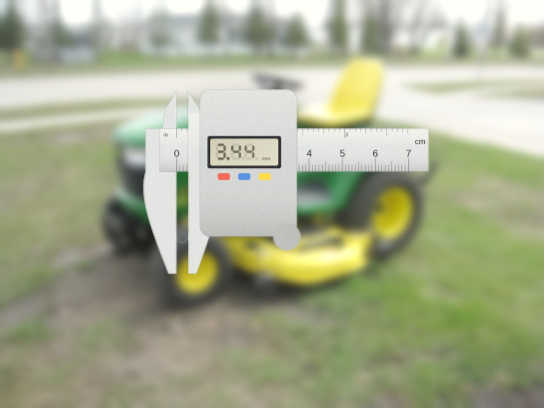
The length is 3.44mm
